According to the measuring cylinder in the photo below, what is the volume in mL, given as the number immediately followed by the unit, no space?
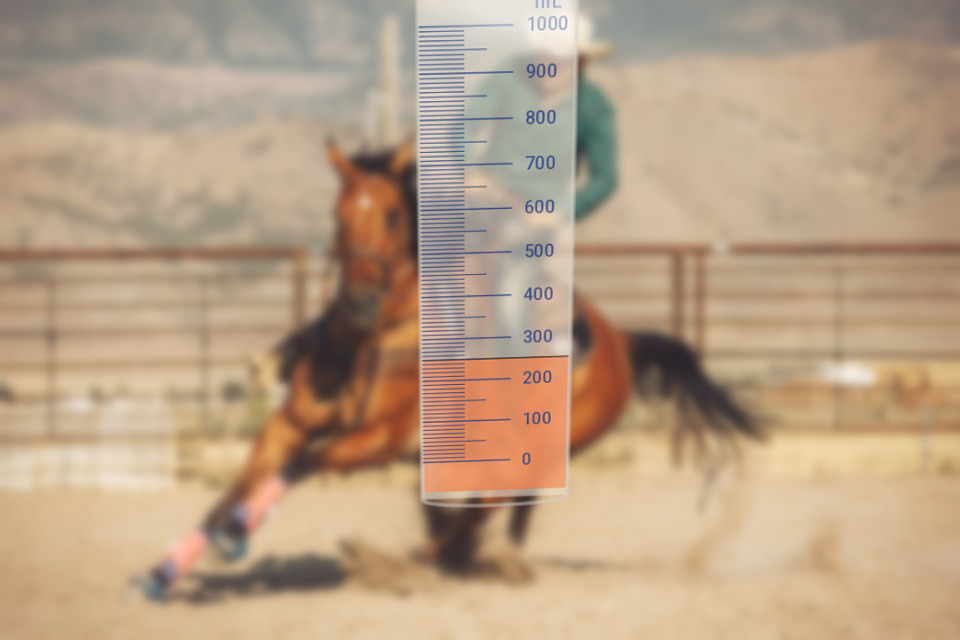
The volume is 250mL
